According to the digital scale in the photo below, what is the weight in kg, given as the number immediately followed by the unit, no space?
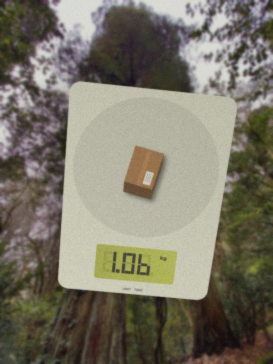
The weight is 1.06kg
